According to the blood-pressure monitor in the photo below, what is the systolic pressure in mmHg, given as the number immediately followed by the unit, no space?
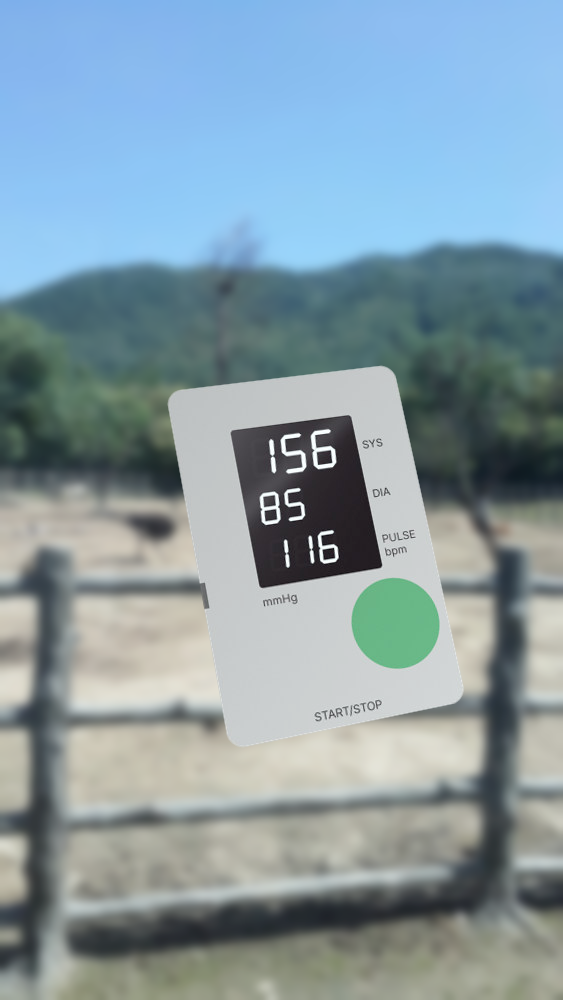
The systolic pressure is 156mmHg
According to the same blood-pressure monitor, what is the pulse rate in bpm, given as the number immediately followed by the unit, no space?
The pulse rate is 116bpm
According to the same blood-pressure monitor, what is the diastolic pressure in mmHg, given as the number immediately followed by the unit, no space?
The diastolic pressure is 85mmHg
